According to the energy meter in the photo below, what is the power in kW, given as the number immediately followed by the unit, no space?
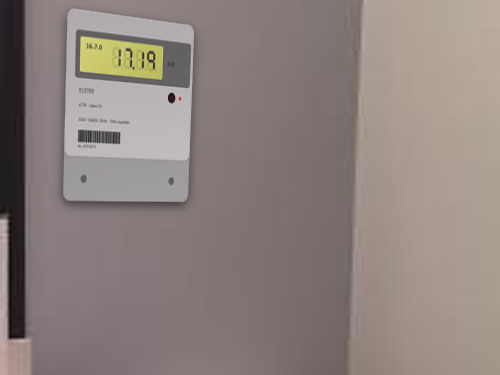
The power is 17.19kW
